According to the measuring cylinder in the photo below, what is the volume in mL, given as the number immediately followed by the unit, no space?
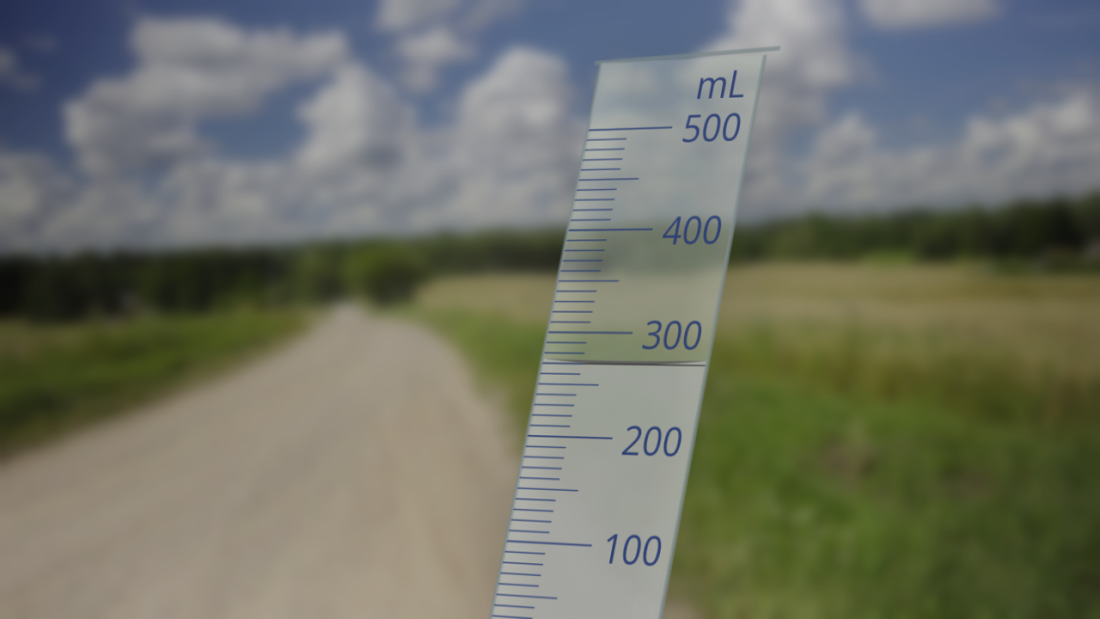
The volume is 270mL
